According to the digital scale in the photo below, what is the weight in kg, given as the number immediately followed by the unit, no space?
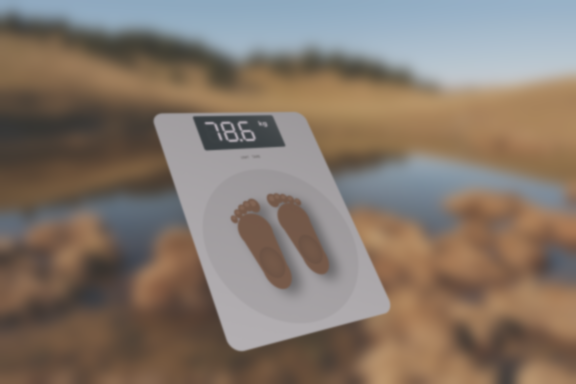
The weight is 78.6kg
